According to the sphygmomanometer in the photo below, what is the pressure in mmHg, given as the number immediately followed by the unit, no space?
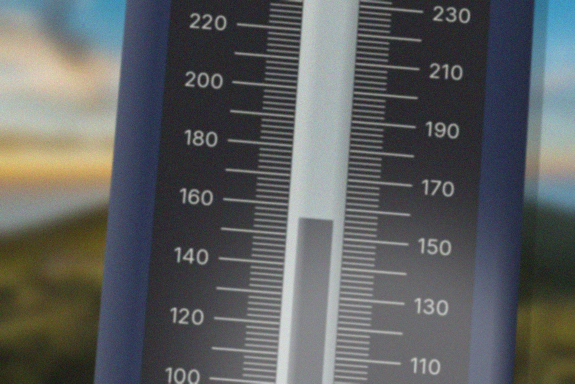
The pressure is 156mmHg
